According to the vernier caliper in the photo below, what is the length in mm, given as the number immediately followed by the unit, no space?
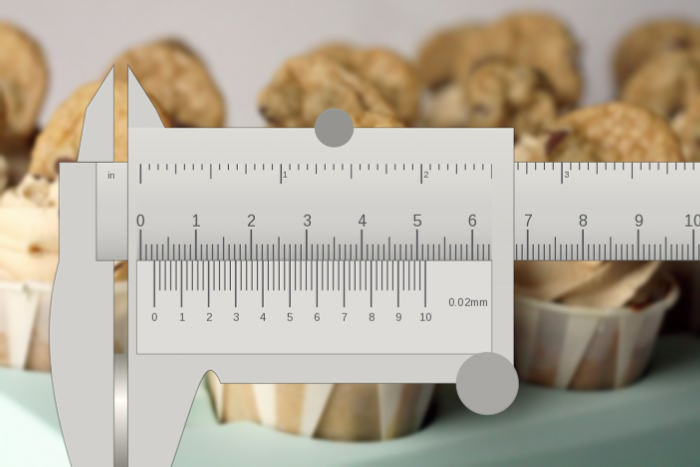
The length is 2.5mm
